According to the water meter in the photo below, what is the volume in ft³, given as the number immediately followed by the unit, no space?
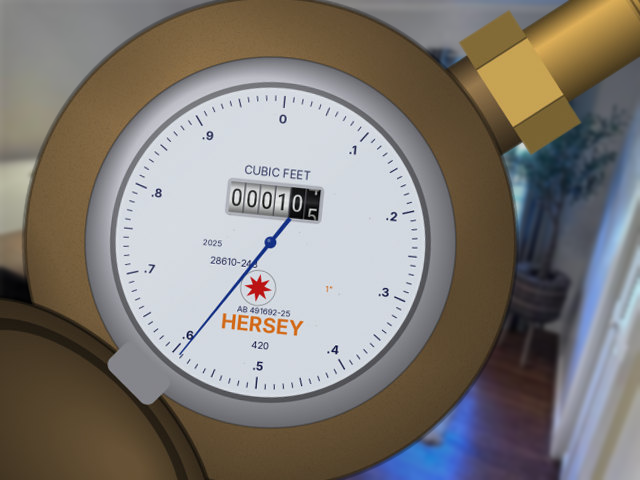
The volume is 104.59ft³
